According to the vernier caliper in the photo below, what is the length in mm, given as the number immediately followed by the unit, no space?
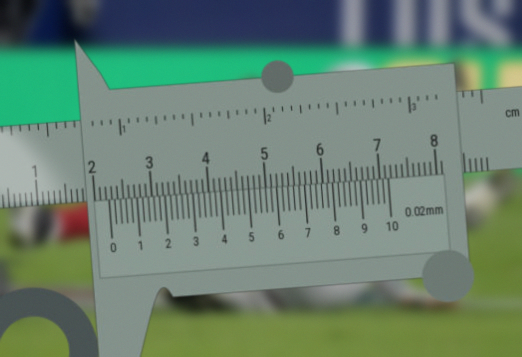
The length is 22.5mm
